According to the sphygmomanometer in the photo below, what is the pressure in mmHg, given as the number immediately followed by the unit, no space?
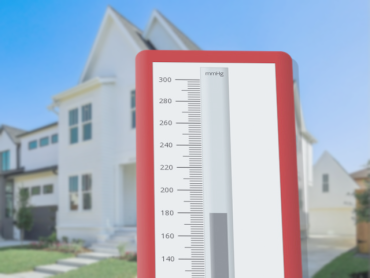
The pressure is 180mmHg
